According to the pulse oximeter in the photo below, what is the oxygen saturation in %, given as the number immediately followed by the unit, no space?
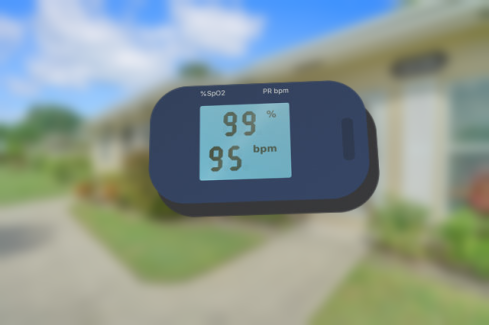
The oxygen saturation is 99%
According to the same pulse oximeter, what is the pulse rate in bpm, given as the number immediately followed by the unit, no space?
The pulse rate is 95bpm
